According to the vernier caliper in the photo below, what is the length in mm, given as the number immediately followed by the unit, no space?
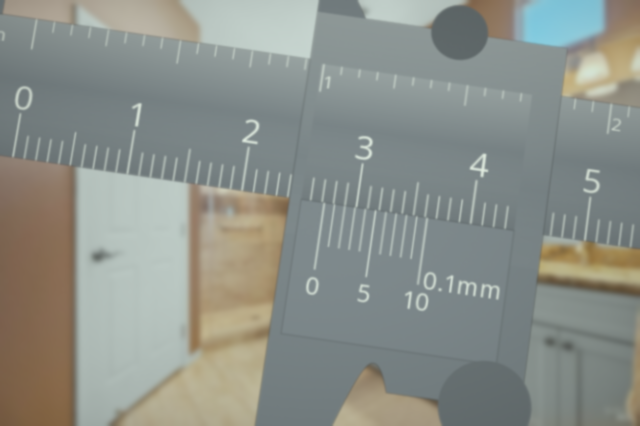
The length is 27.2mm
